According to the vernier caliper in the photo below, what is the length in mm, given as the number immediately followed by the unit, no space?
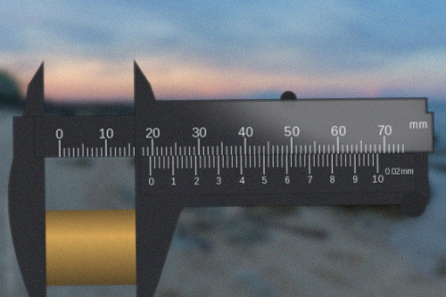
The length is 19.5mm
